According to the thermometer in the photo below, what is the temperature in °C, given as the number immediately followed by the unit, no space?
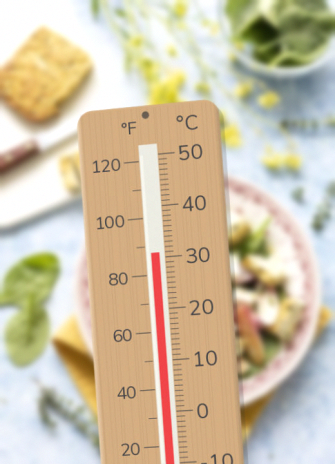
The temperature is 31°C
